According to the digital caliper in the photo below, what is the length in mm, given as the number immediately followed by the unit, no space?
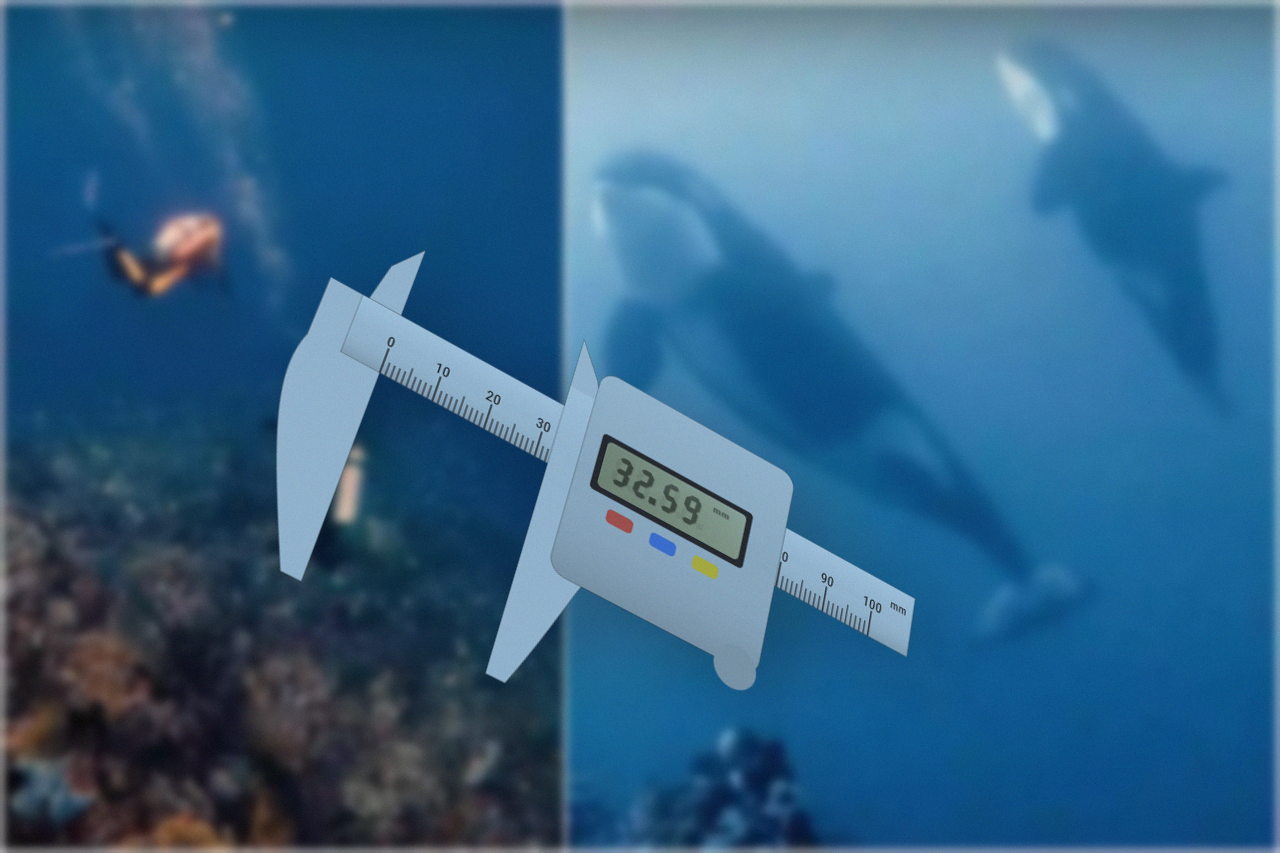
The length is 32.59mm
